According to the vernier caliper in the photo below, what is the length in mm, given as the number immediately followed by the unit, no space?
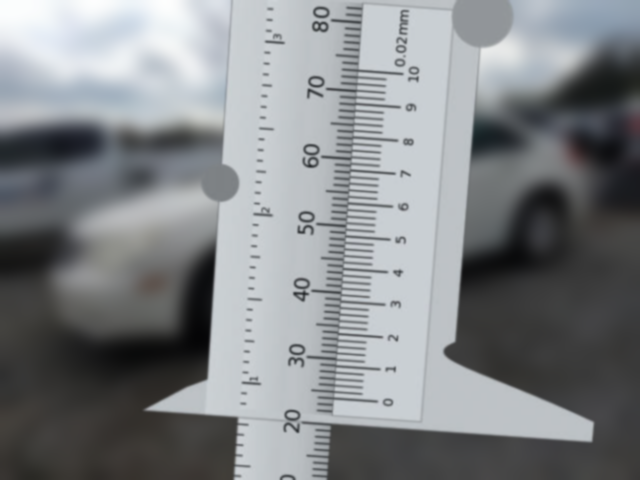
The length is 24.0mm
